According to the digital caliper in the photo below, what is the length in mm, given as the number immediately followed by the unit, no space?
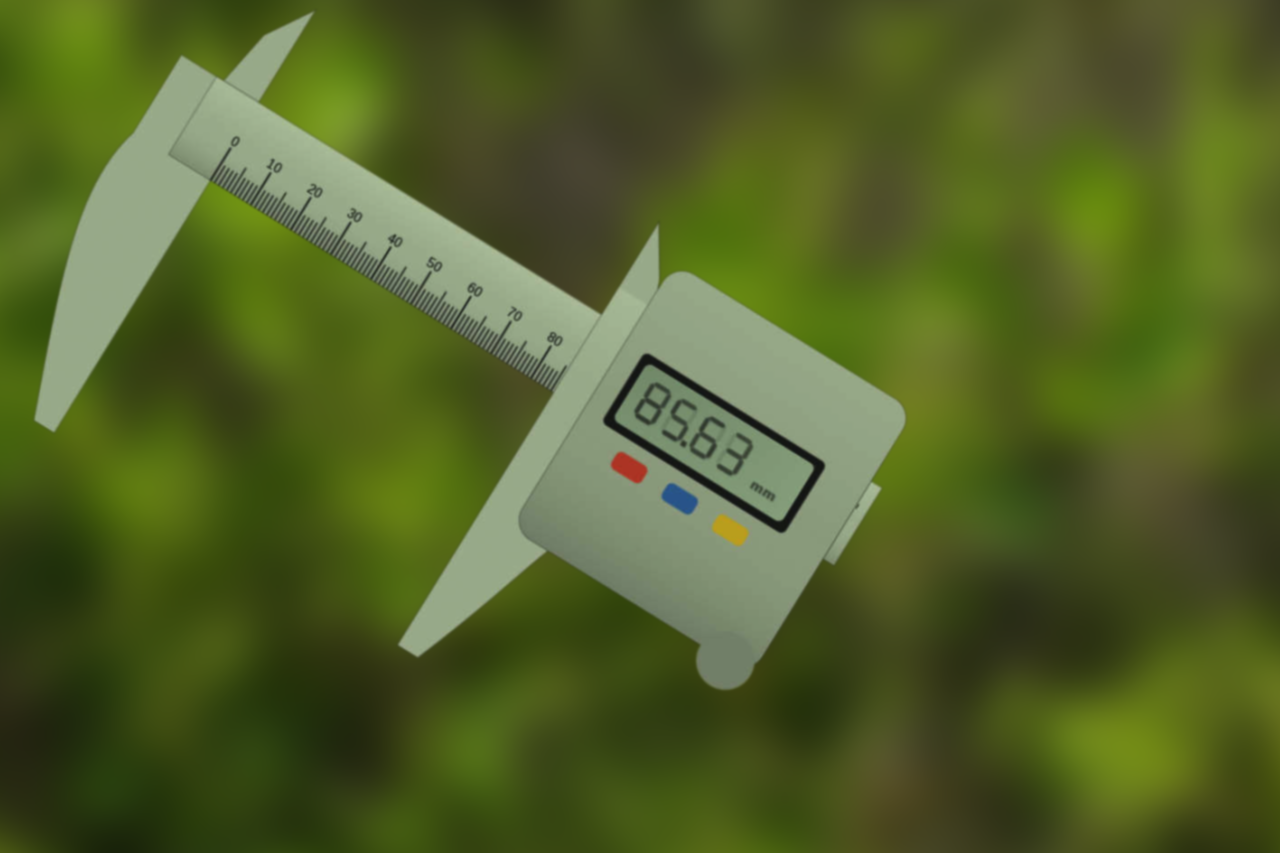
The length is 85.63mm
